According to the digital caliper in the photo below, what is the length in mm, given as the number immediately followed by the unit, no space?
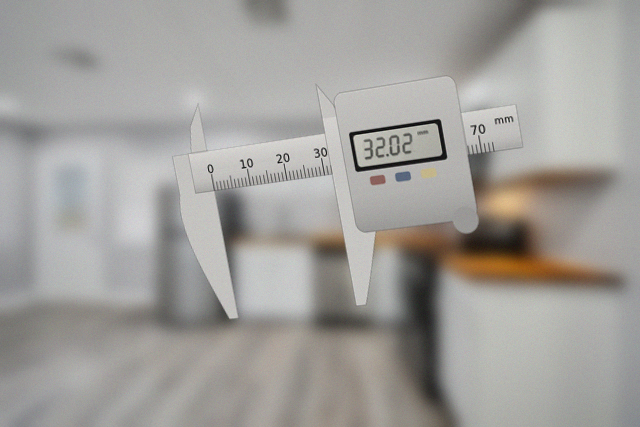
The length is 32.02mm
